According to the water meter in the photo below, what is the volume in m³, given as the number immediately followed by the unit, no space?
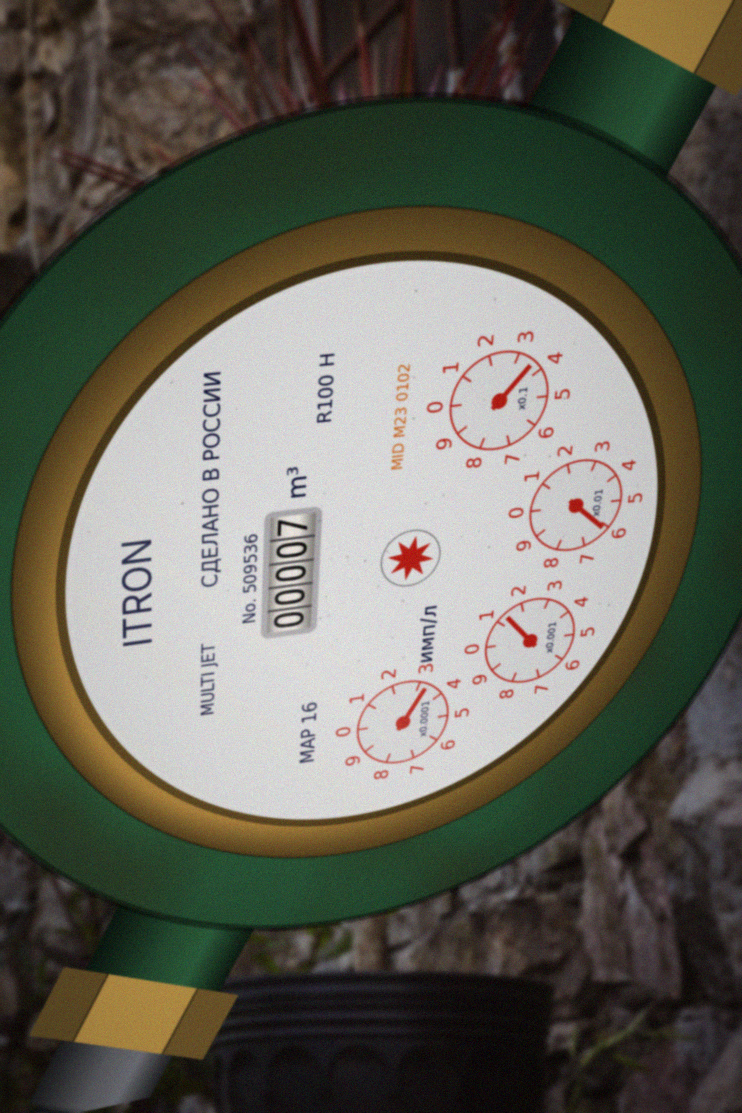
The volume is 7.3613m³
